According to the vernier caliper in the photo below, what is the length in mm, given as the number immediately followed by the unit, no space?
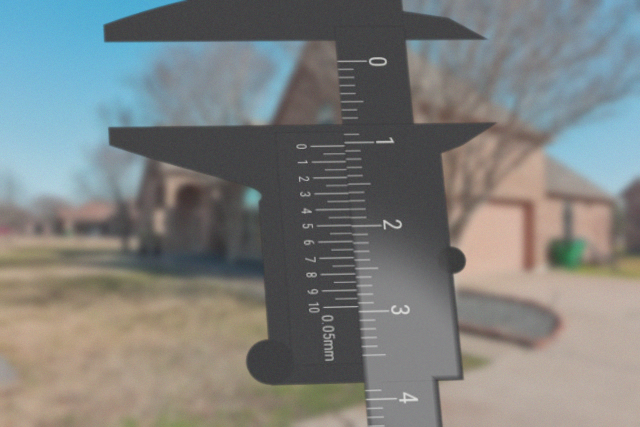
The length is 10.4mm
